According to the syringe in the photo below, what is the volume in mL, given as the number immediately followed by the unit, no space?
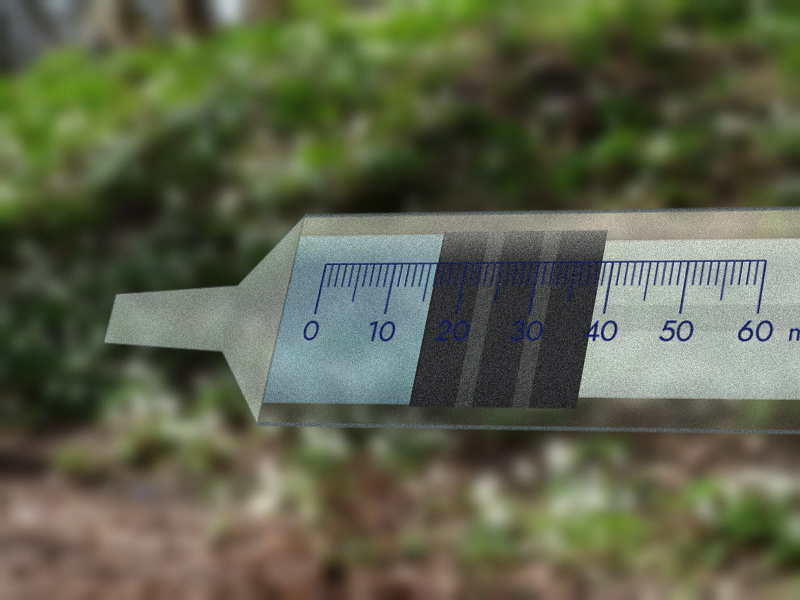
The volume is 16mL
